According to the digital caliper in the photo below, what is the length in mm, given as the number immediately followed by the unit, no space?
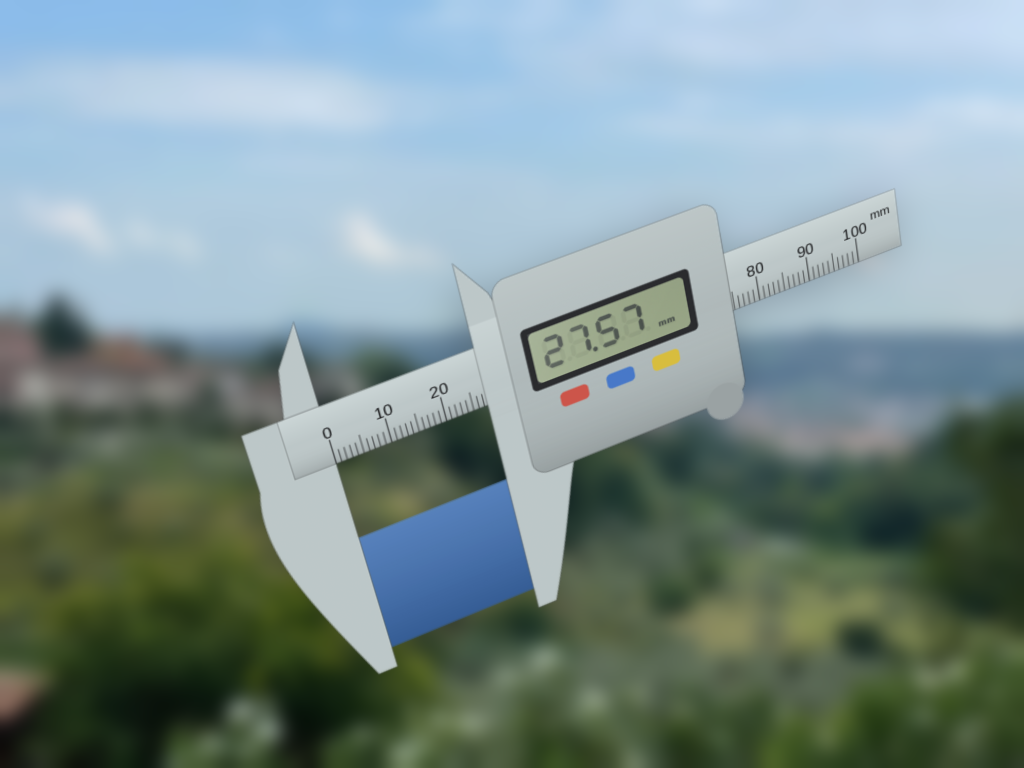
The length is 27.57mm
